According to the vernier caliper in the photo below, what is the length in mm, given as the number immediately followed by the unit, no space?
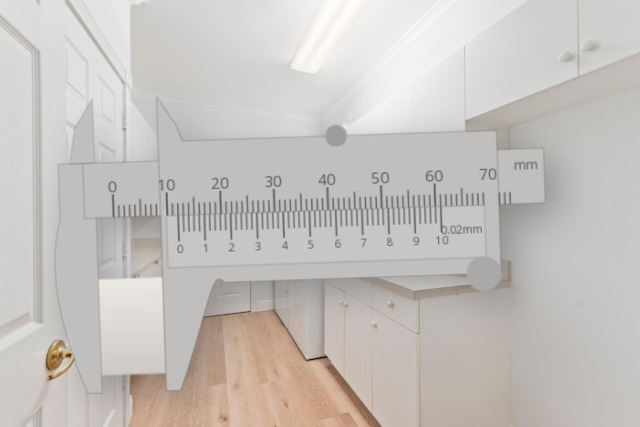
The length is 12.0mm
